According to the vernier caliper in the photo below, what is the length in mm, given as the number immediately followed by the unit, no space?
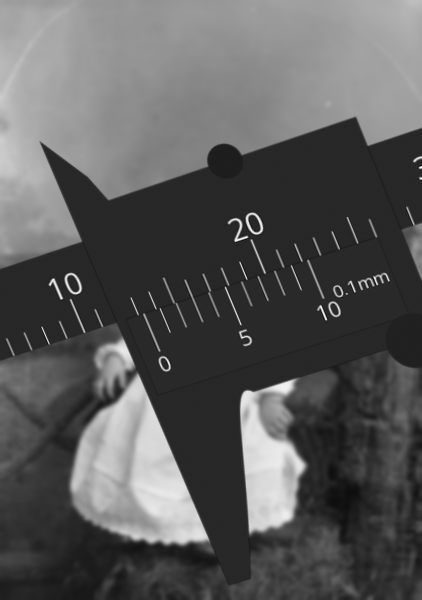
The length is 13.3mm
